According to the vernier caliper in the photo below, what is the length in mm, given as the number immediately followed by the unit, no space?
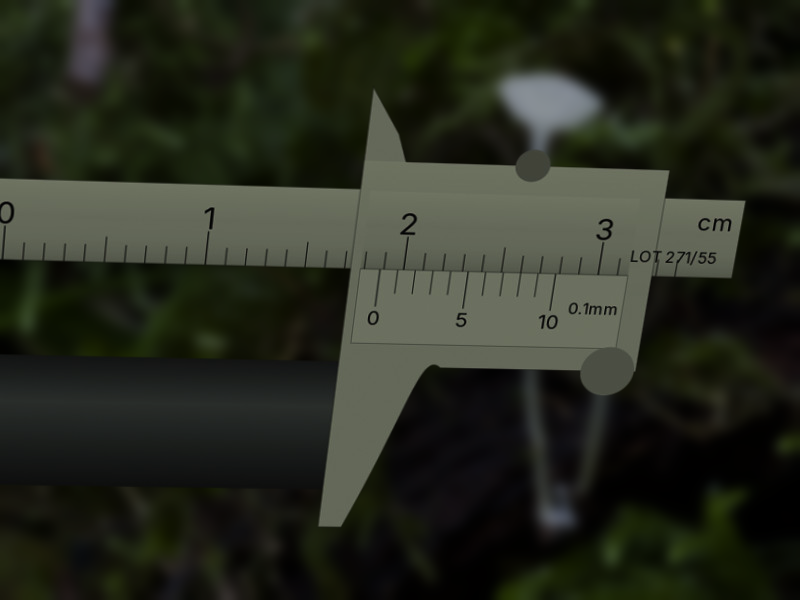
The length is 18.8mm
